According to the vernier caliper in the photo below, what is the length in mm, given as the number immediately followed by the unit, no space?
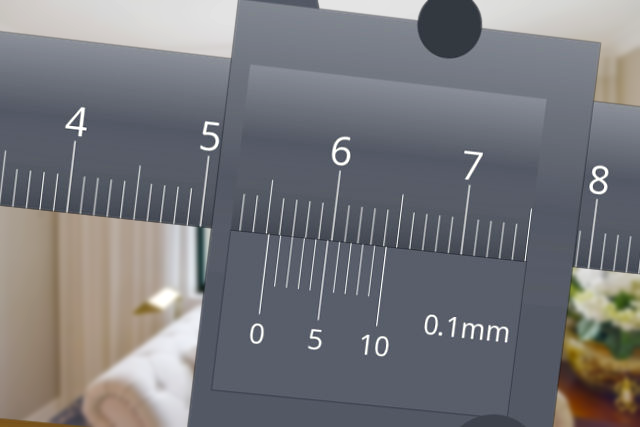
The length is 55.2mm
